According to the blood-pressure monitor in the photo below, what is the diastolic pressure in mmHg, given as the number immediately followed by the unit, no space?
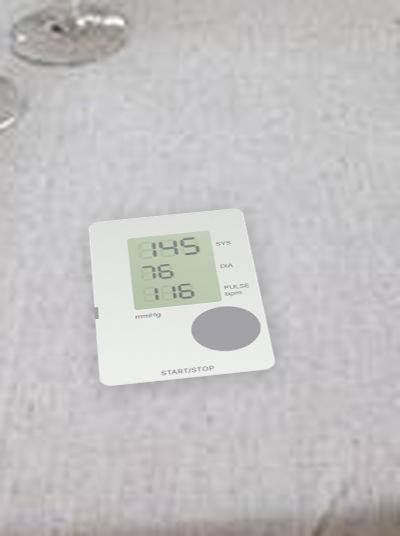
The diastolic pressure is 76mmHg
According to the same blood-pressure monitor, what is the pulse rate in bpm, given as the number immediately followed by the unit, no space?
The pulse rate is 116bpm
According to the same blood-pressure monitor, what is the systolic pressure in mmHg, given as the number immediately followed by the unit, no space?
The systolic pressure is 145mmHg
